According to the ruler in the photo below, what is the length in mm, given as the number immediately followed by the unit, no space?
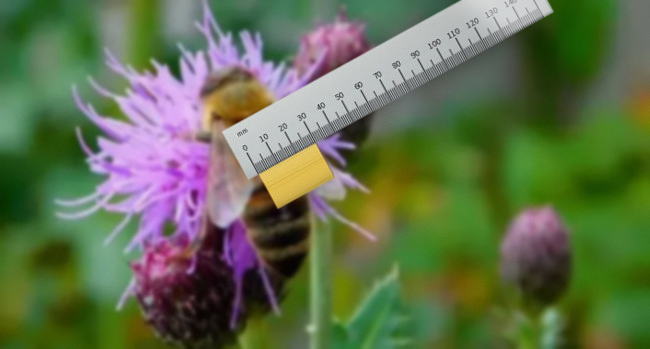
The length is 30mm
